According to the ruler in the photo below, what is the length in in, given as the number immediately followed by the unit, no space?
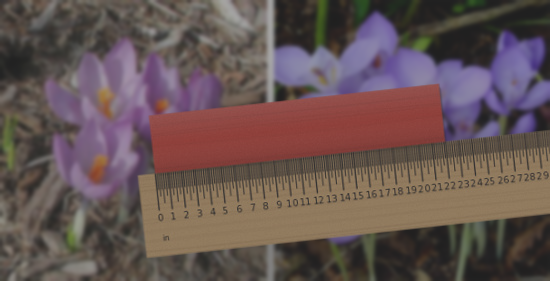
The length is 22in
